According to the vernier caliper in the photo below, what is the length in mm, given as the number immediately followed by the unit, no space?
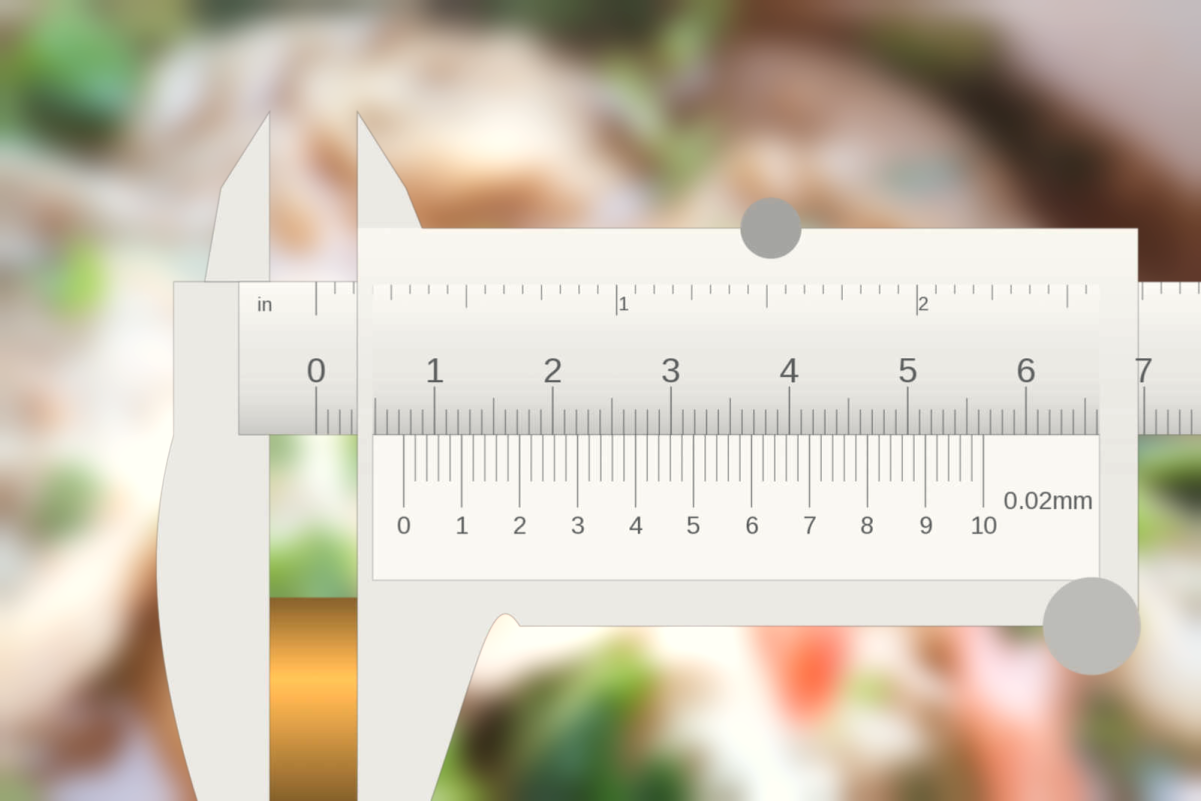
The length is 7.4mm
